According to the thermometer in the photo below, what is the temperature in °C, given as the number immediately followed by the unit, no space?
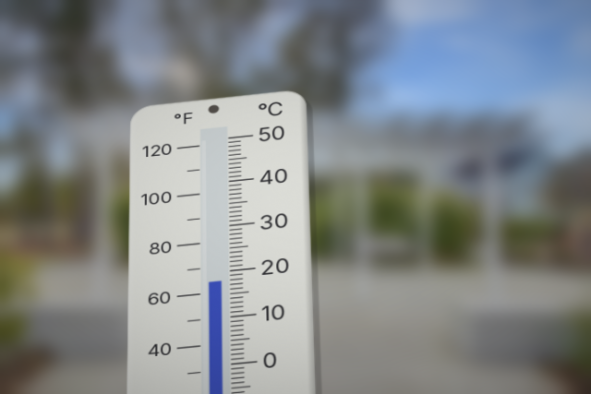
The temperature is 18°C
